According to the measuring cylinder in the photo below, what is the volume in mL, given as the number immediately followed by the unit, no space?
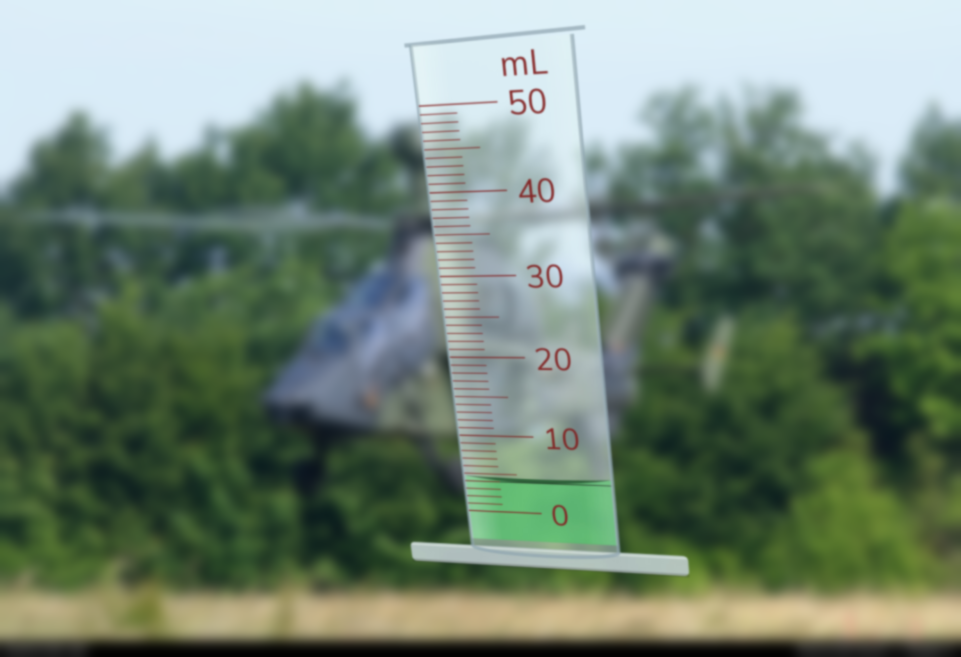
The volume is 4mL
